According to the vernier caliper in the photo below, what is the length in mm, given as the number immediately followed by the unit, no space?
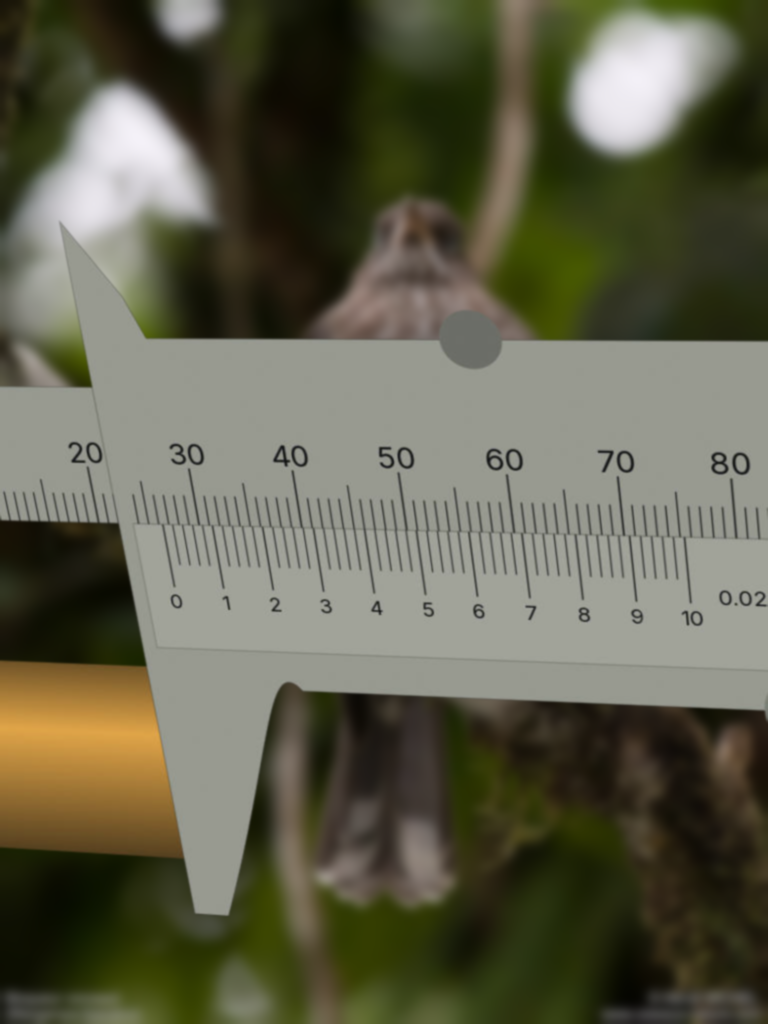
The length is 26.4mm
